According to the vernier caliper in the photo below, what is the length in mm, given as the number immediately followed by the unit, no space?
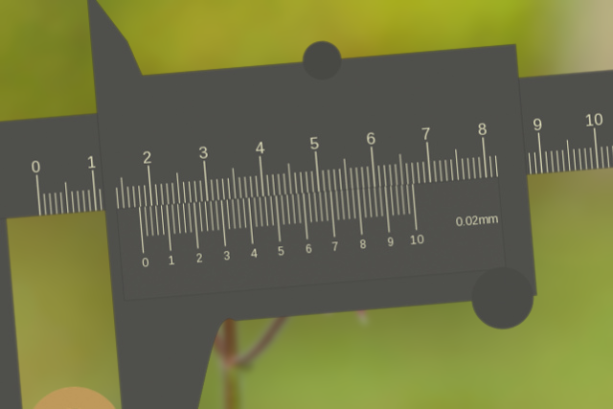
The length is 17.8mm
